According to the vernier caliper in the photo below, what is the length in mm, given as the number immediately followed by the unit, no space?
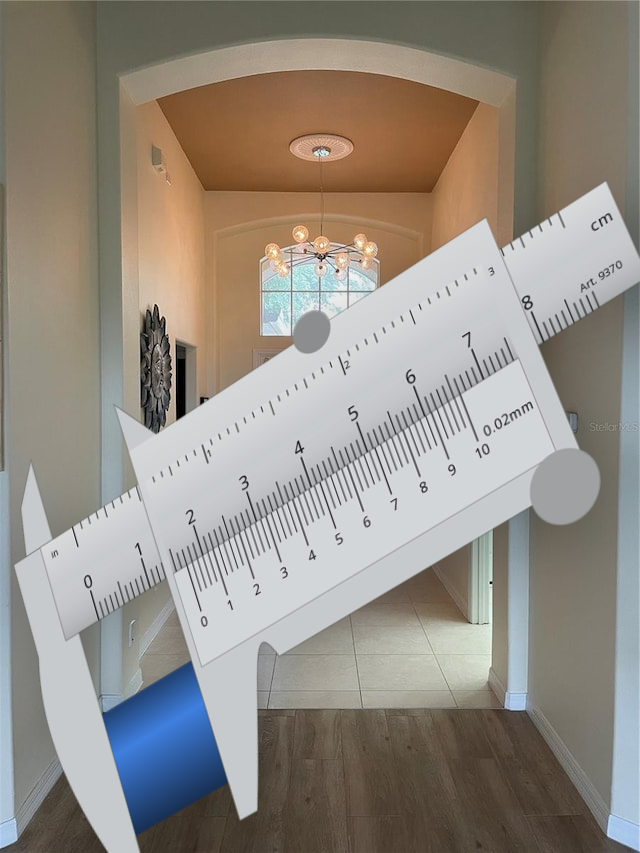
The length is 17.0mm
